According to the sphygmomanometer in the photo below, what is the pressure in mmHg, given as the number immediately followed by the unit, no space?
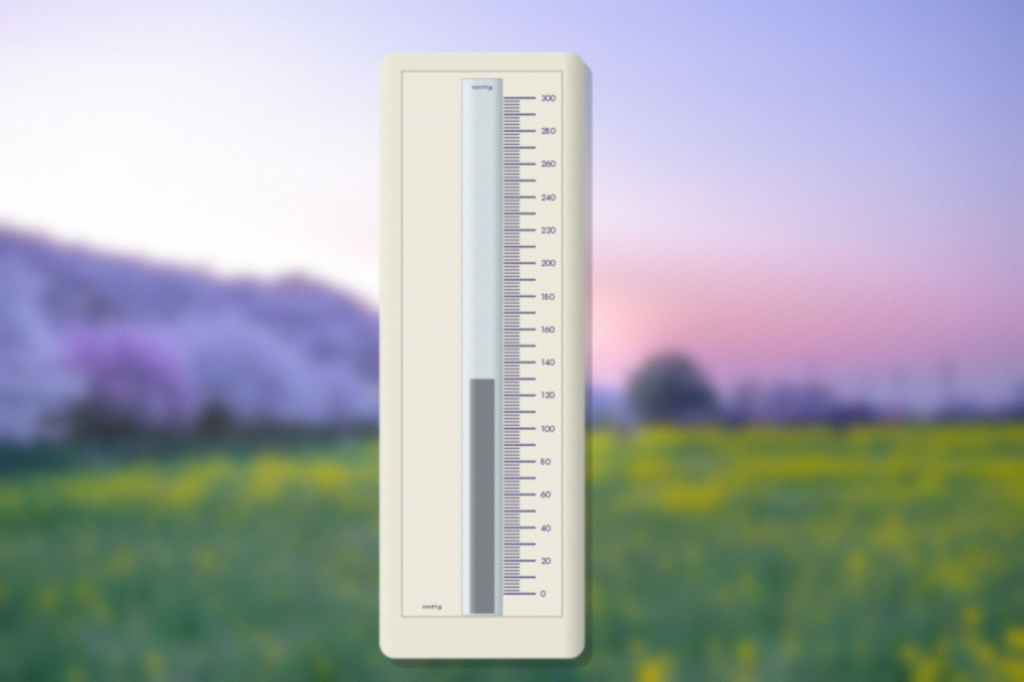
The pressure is 130mmHg
